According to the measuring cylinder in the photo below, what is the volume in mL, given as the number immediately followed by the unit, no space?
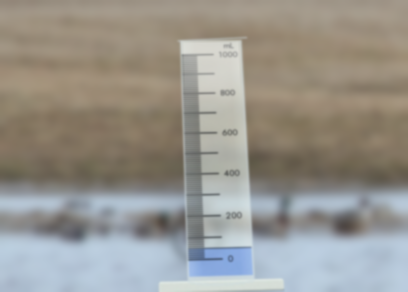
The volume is 50mL
